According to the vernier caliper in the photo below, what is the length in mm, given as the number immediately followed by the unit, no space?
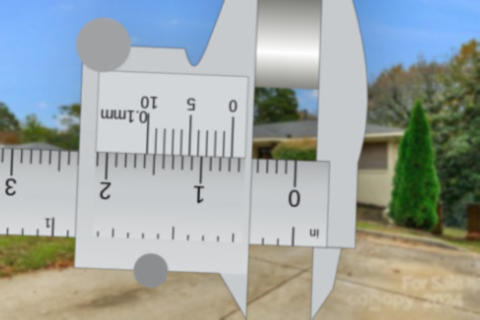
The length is 6.8mm
